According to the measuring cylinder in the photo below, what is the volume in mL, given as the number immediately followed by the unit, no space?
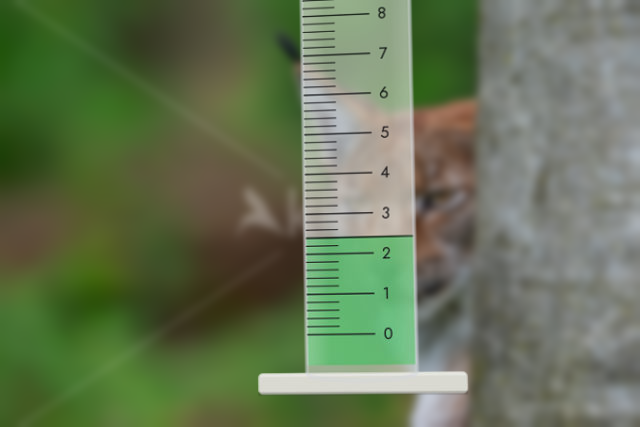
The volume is 2.4mL
